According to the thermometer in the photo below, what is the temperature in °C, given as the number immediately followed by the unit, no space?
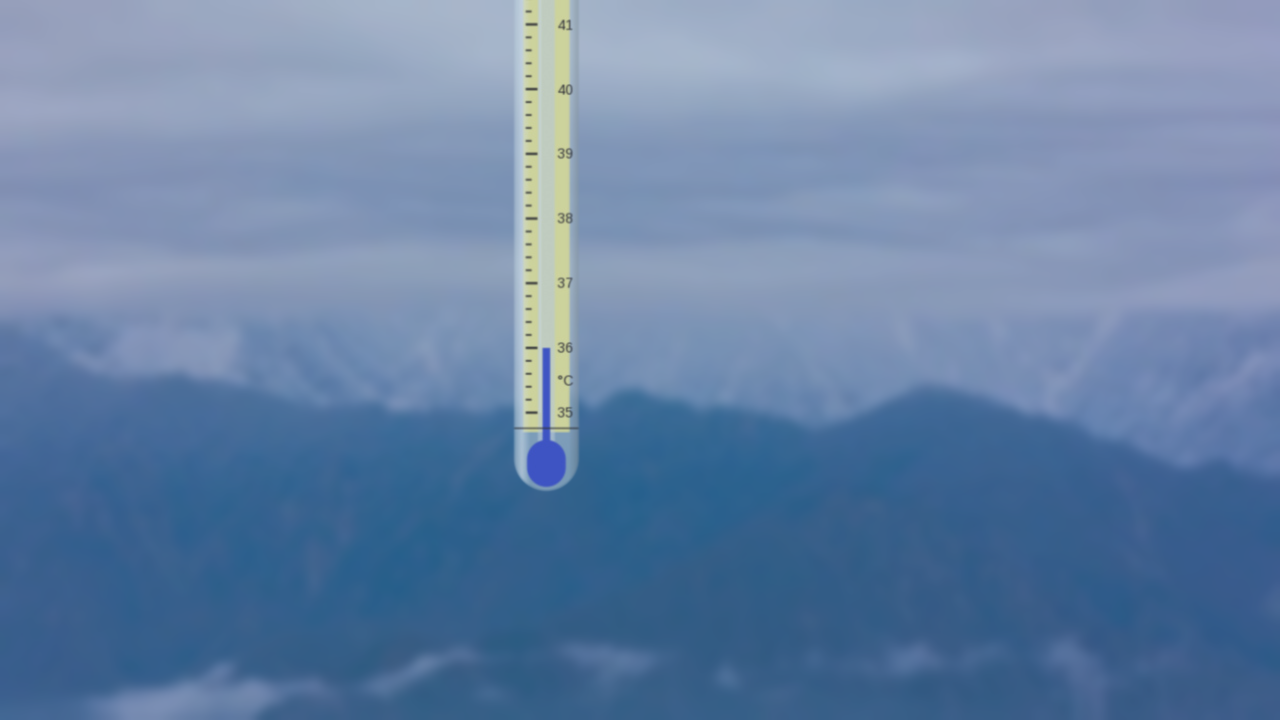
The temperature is 36°C
